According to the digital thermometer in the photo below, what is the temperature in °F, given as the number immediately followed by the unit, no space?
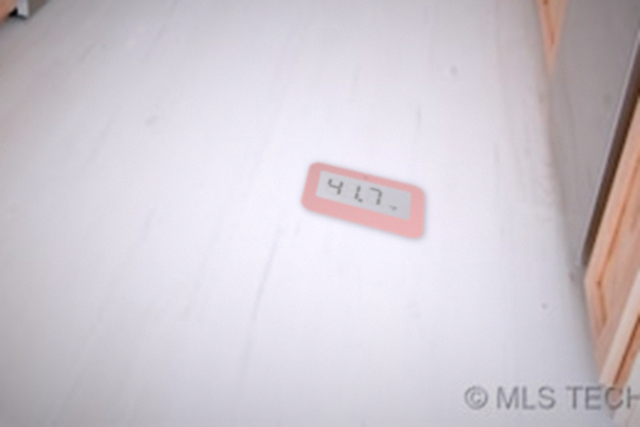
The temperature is 41.7°F
